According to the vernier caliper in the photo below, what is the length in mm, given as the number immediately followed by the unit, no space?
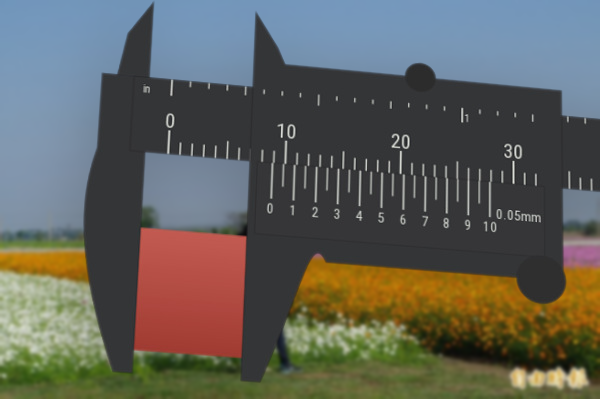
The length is 8.9mm
